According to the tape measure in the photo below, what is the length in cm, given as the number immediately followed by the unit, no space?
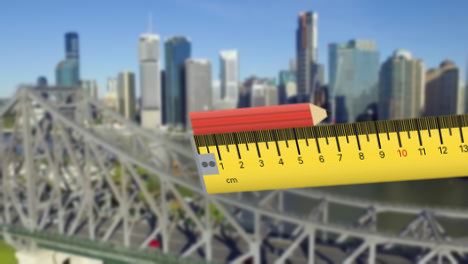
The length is 7cm
